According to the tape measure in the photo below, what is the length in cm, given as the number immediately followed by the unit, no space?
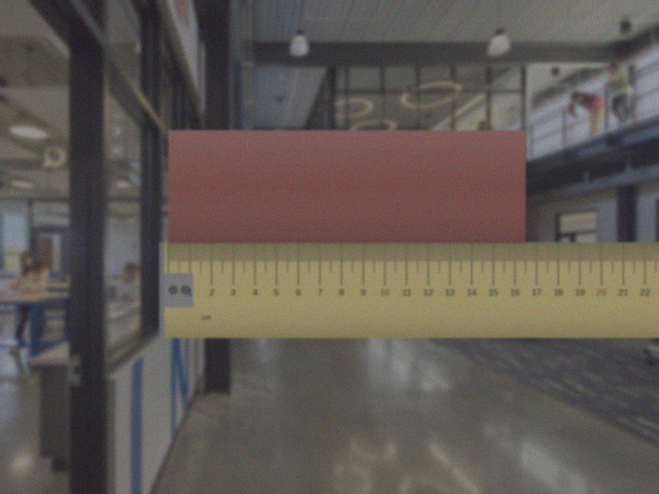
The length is 16.5cm
